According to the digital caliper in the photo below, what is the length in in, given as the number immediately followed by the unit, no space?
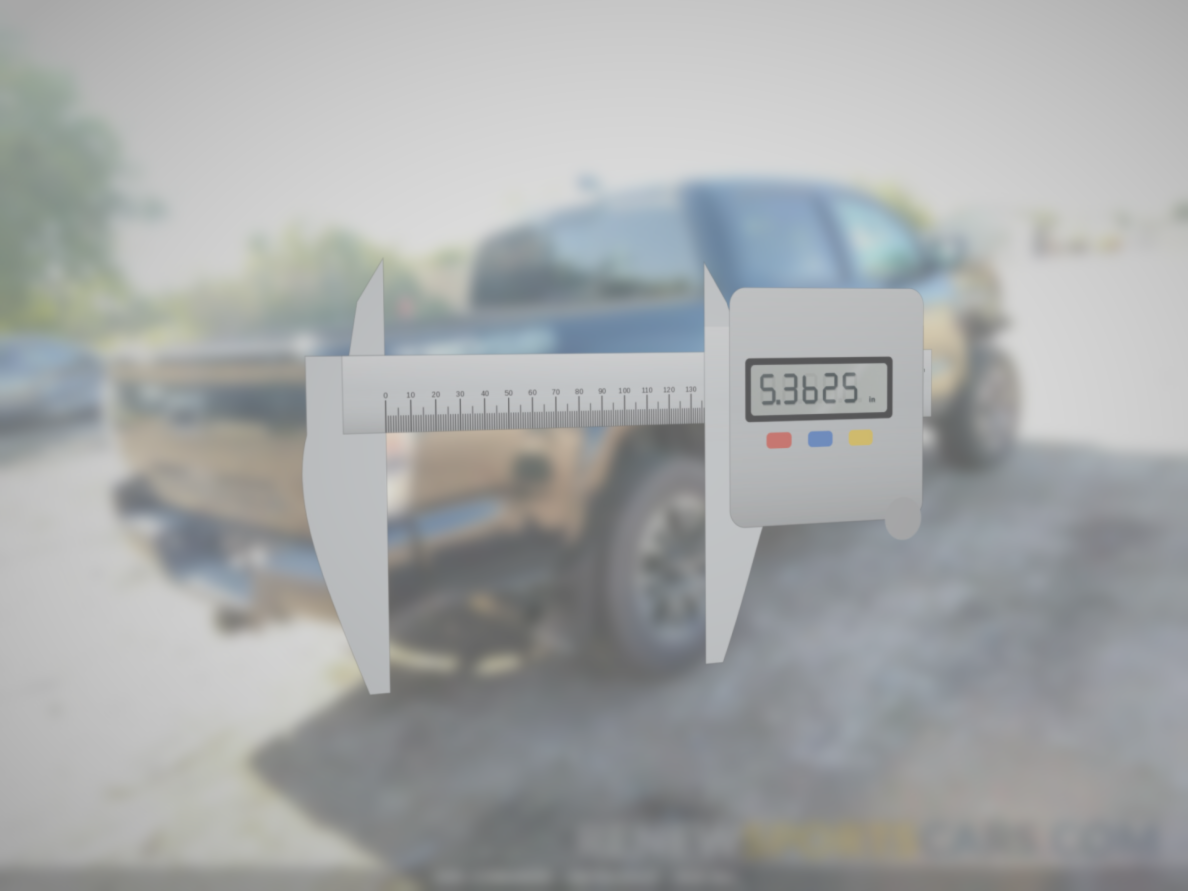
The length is 5.3625in
